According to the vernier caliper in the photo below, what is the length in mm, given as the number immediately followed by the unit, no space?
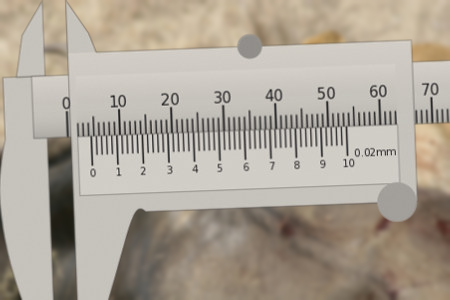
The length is 4.5mm
